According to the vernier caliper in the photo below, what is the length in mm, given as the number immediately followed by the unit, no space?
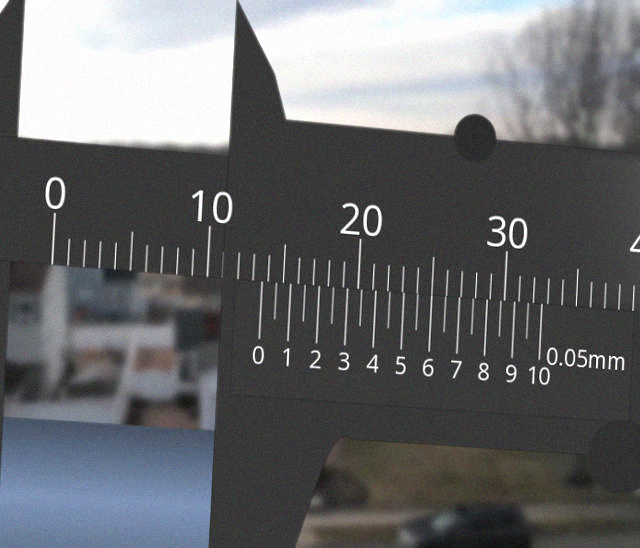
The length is 13.6mm
